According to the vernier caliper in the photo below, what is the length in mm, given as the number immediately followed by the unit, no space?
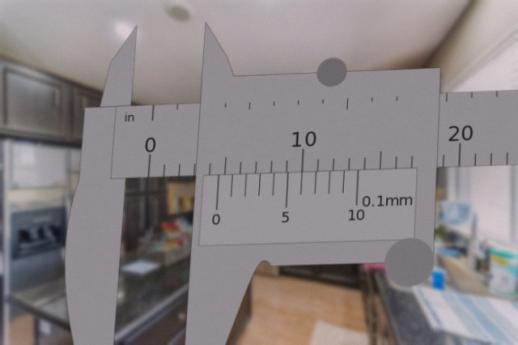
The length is 4.6mm
